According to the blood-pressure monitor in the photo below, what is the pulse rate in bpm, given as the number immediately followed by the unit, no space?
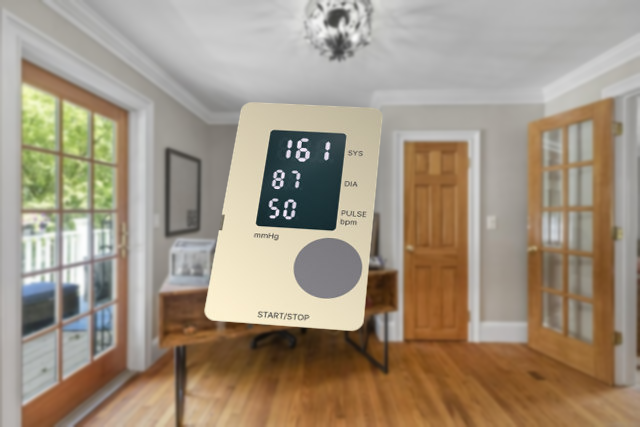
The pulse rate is 50bpm
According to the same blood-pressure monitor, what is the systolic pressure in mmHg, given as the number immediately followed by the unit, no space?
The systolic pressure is 161mmHg
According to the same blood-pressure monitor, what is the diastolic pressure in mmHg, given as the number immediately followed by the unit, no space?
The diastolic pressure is 87mmHg
